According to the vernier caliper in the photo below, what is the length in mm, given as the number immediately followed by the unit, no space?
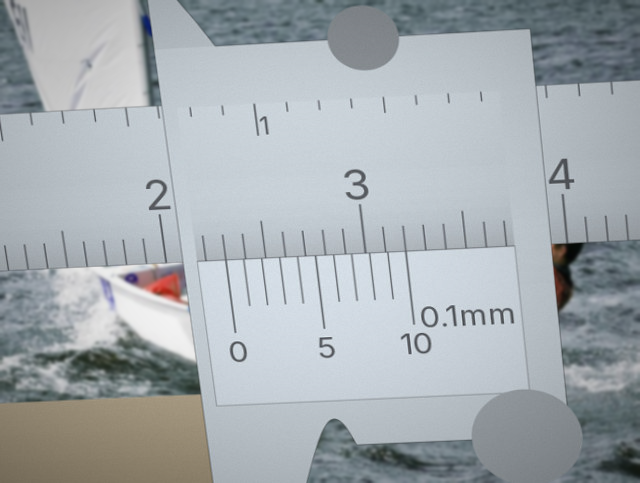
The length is 23.0mm
